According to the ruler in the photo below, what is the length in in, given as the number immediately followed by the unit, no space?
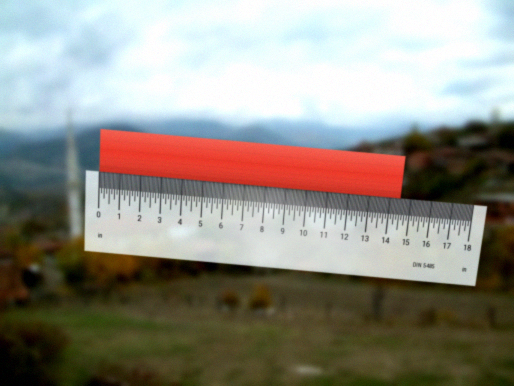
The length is 14.5in
